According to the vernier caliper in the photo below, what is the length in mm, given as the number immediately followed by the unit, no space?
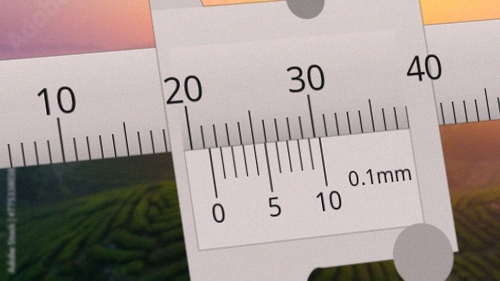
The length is 21.4mm
